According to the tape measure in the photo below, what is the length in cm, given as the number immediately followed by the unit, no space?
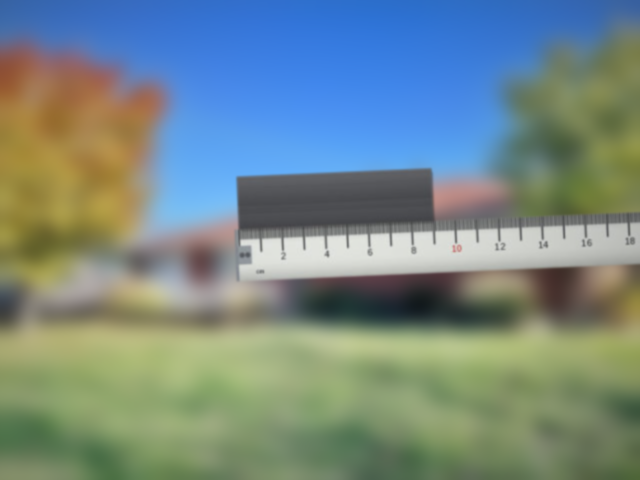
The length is 9cm
